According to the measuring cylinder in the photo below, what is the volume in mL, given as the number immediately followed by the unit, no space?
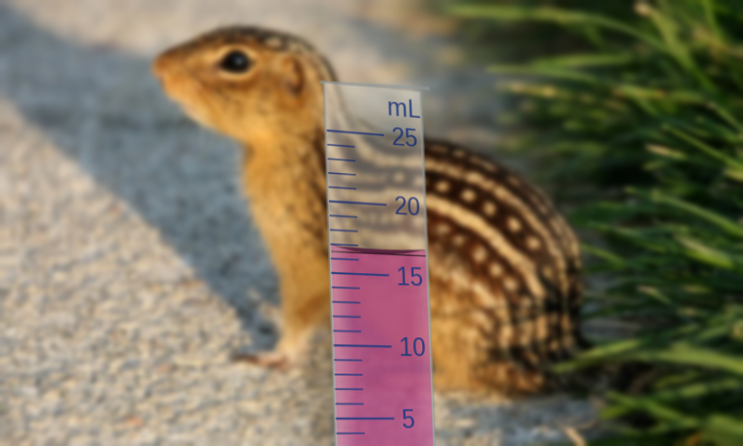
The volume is 16.5mL
